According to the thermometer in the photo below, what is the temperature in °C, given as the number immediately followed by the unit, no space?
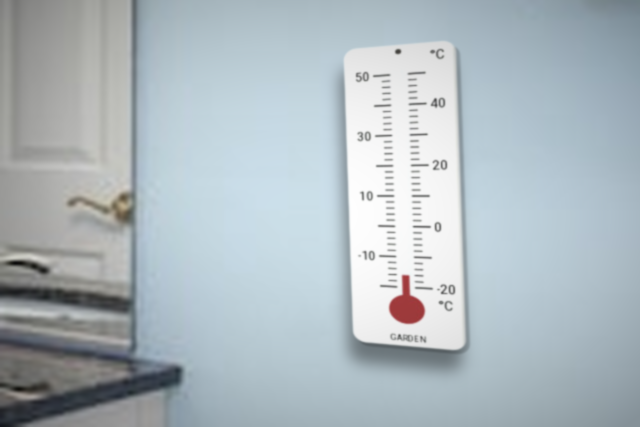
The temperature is -16°C
